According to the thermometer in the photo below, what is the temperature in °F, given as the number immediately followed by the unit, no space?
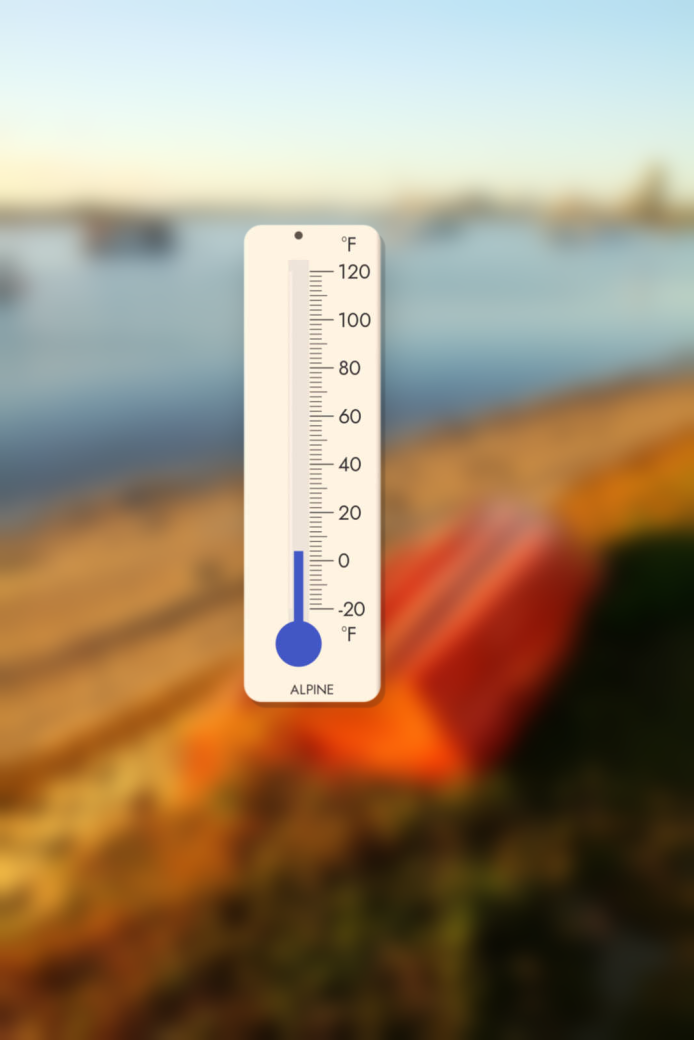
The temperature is 4°F
